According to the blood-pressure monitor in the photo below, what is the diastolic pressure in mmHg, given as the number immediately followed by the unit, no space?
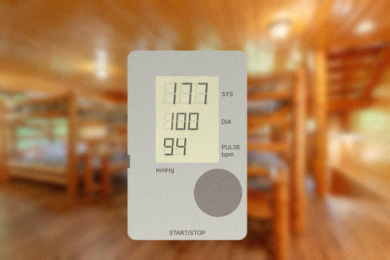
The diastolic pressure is 100mmHg
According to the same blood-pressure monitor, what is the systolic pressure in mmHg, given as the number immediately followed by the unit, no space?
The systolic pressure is 177mmHg
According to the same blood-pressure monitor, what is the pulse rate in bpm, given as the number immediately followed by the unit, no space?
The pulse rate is 94bpm
